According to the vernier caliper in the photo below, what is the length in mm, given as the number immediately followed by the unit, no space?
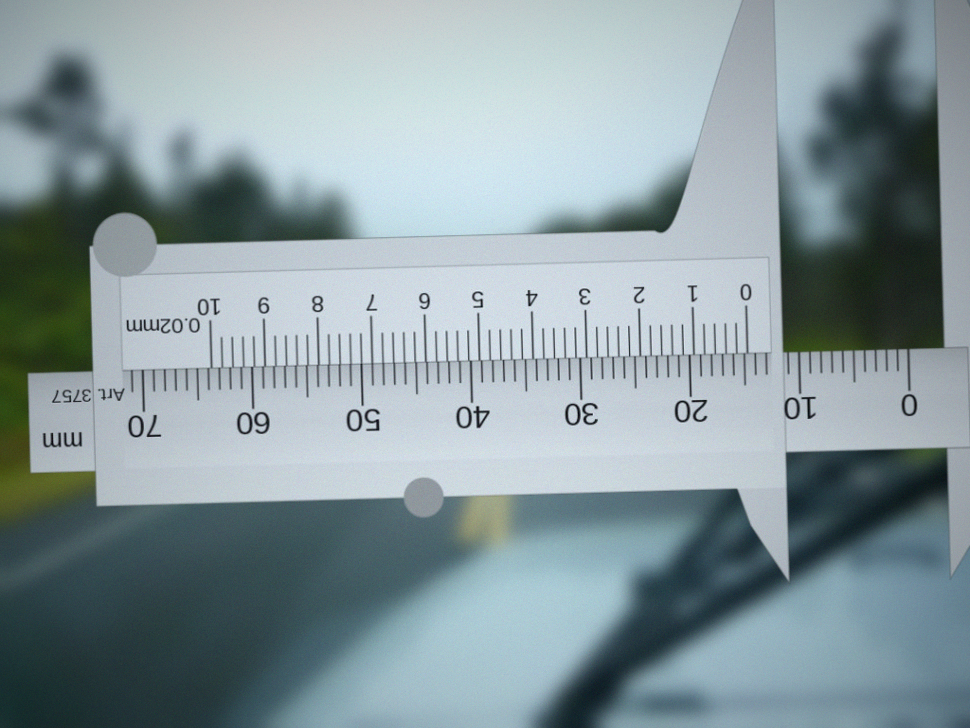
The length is 14.7mm
